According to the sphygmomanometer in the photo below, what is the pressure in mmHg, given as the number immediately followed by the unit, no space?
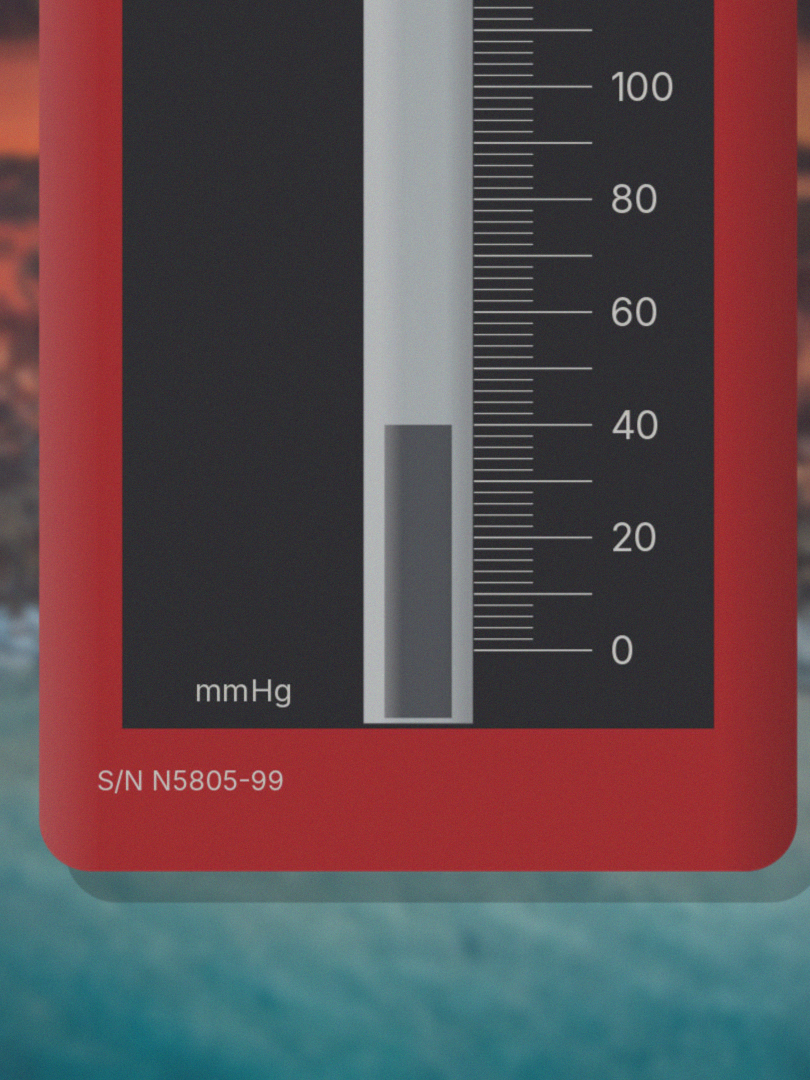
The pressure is 40mmHg
